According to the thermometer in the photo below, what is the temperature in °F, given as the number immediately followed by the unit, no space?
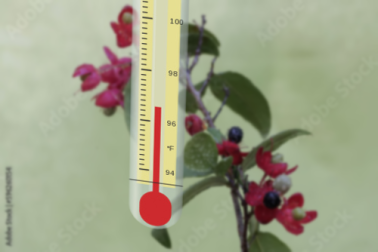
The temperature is 96.6°F
